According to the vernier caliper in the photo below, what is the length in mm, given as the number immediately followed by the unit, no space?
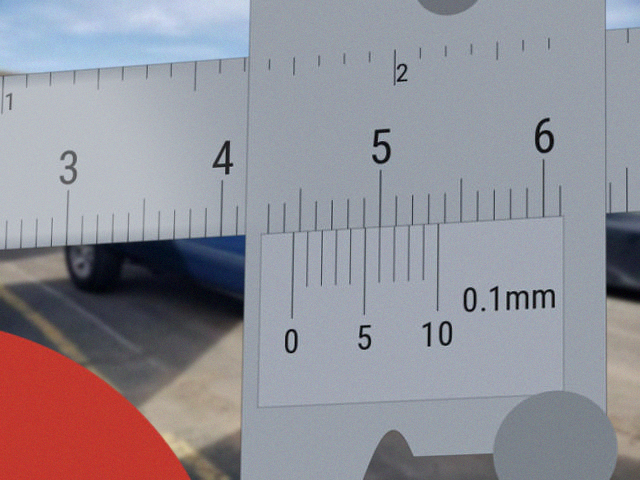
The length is 44.6mm
